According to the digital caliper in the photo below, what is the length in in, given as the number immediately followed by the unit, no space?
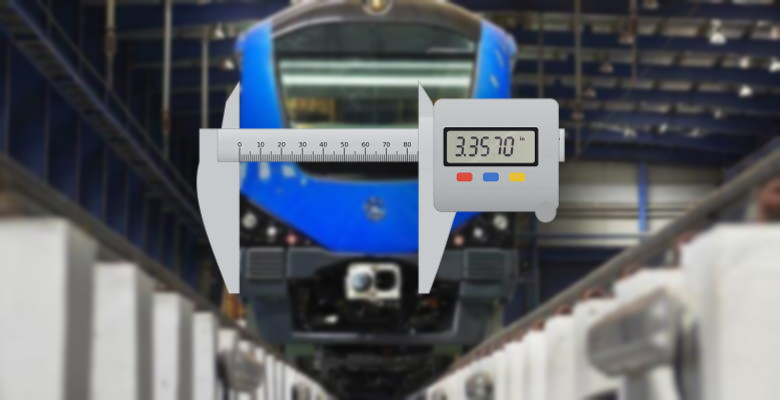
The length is 3.3570in
